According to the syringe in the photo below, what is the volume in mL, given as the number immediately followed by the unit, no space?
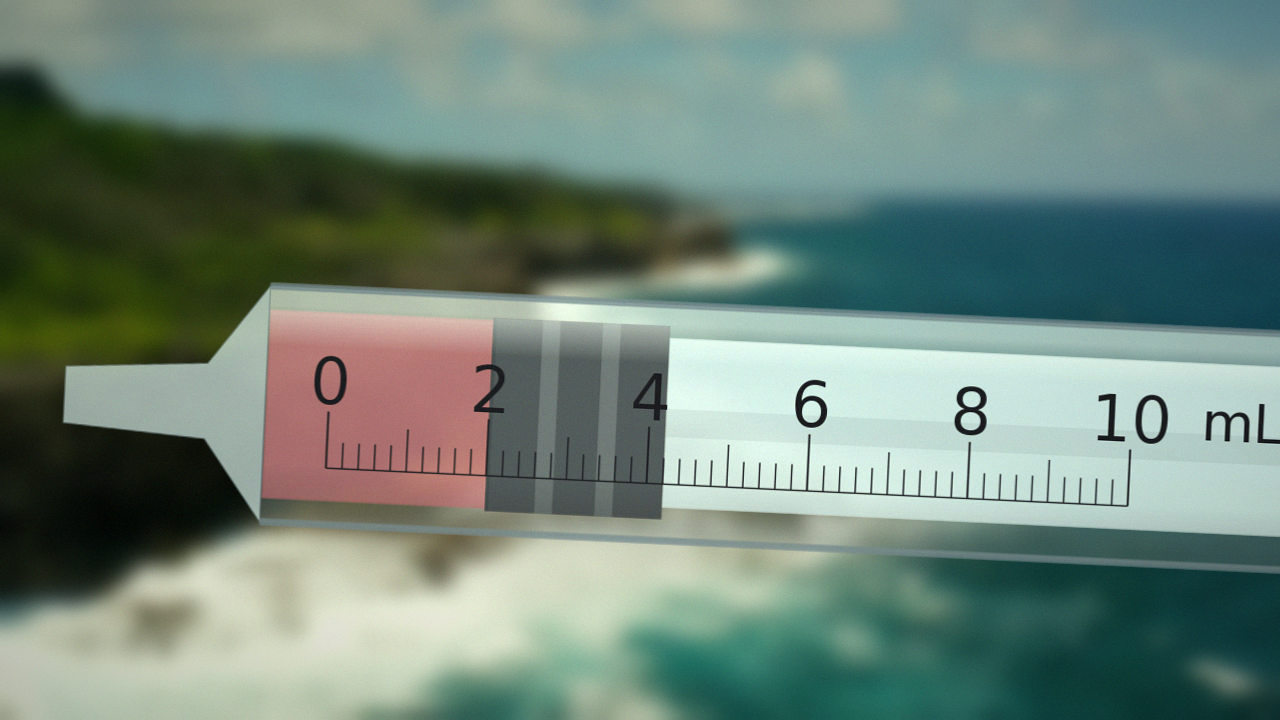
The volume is 2mL
